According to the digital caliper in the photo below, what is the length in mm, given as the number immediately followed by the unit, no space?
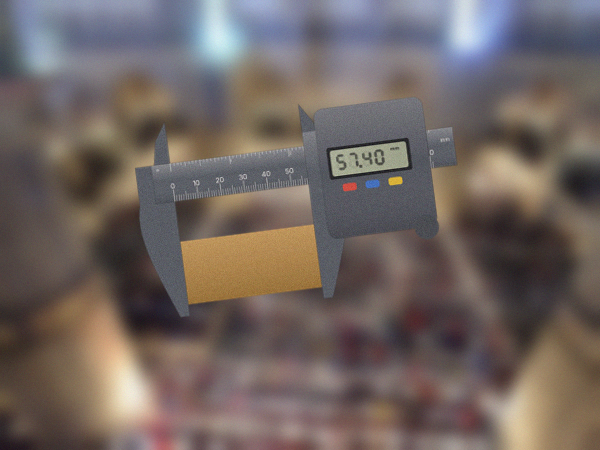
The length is 57.40mm
